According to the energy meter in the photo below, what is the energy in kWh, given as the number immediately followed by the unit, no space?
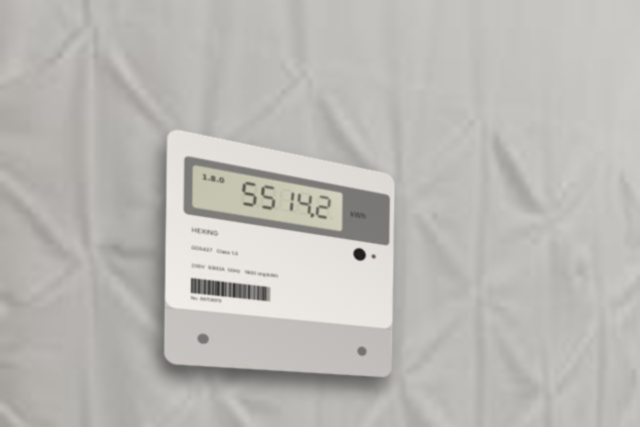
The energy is 5514.2kWh
